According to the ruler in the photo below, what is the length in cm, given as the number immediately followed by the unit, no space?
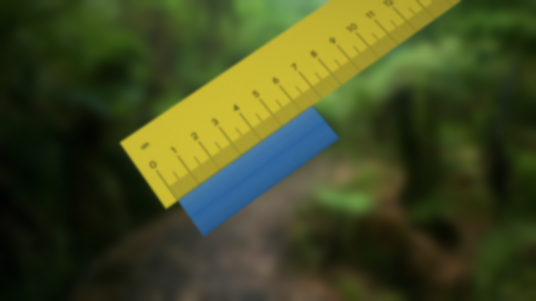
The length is 6.5cm
